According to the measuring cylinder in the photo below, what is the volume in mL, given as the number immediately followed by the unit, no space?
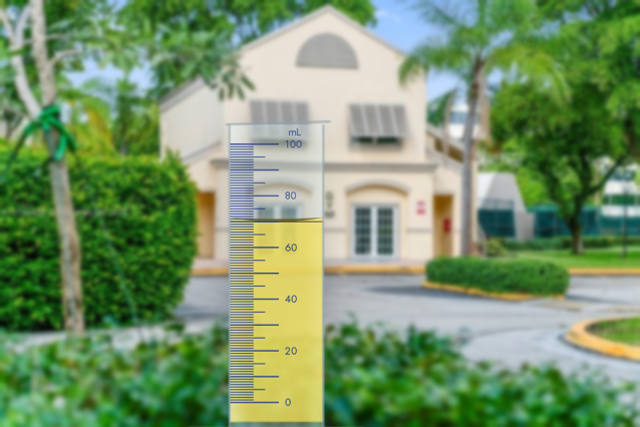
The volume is 70mL
